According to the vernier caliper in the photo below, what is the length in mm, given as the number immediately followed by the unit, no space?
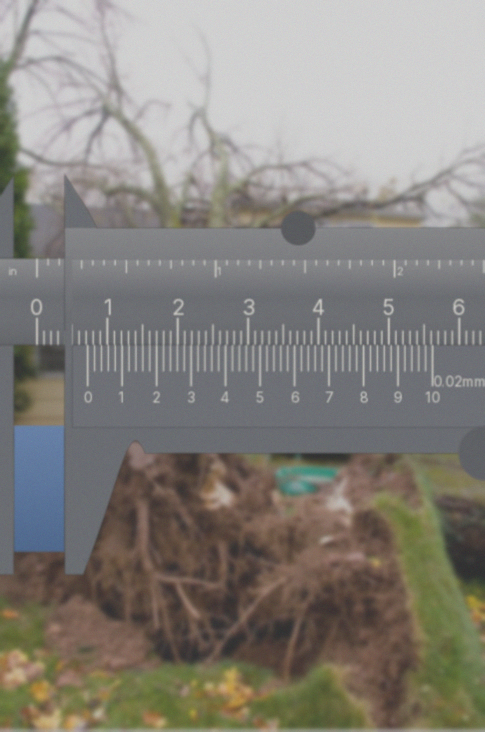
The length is 7.2mm
